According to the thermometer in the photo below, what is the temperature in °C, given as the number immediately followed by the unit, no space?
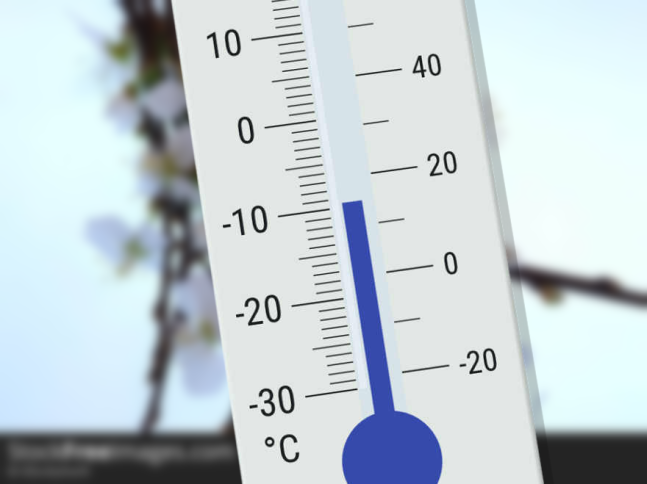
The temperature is -9.5°C
